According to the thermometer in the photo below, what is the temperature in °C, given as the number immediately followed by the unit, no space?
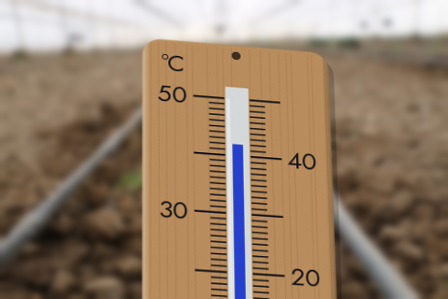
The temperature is 42°C
